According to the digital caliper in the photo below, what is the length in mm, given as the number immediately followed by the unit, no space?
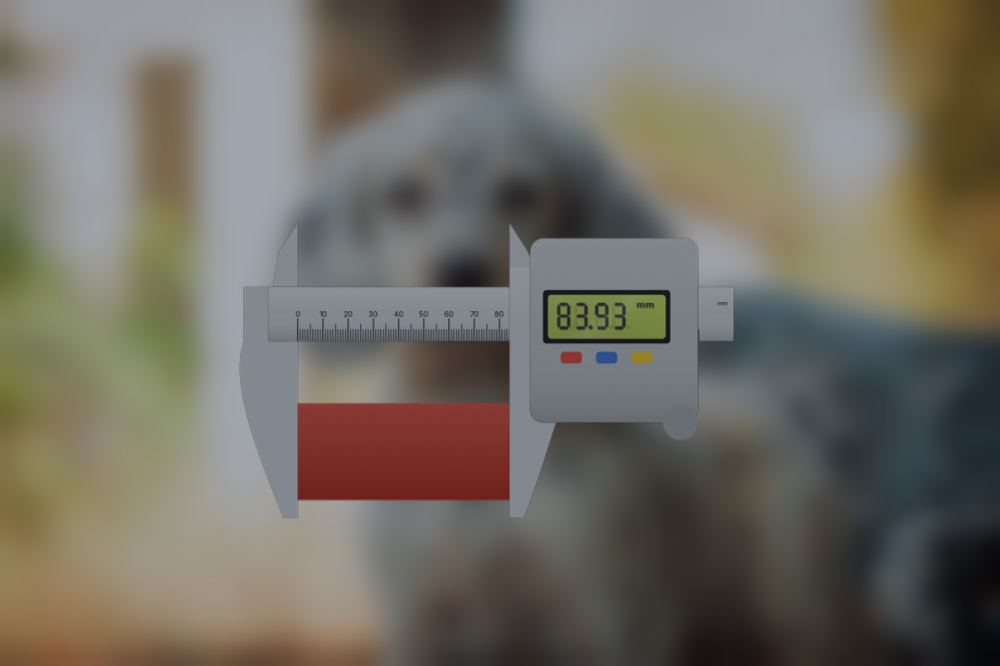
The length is 83.93mm
